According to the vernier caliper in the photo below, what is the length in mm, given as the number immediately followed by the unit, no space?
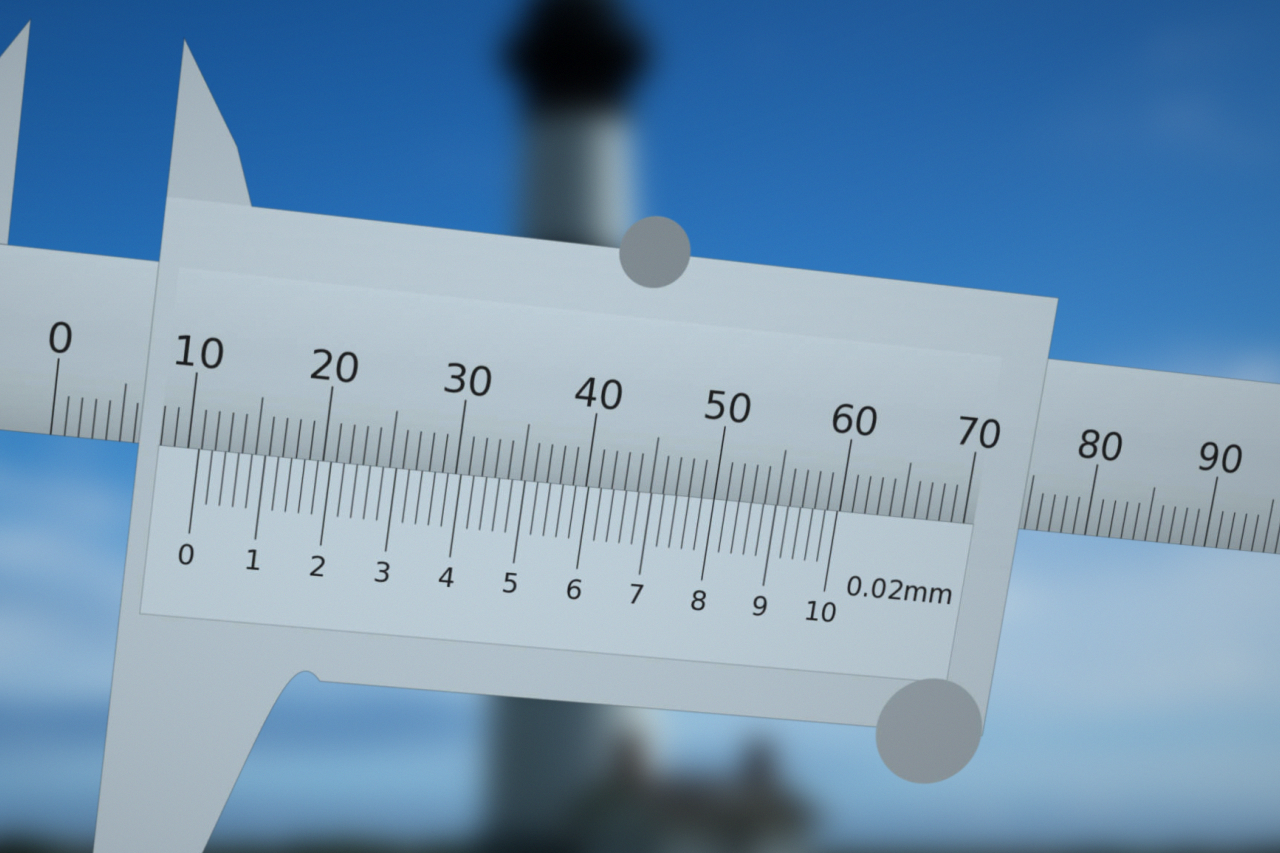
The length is 10.8mm
